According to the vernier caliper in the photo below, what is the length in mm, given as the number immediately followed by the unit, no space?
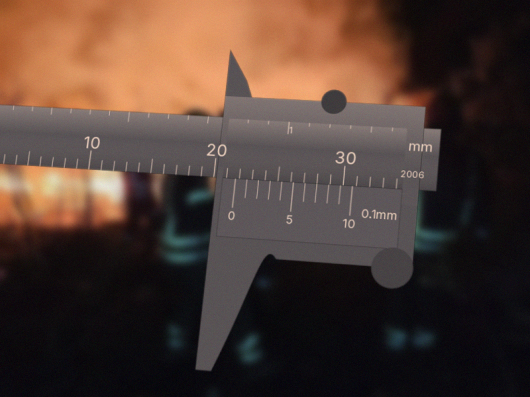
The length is 21.7mm
